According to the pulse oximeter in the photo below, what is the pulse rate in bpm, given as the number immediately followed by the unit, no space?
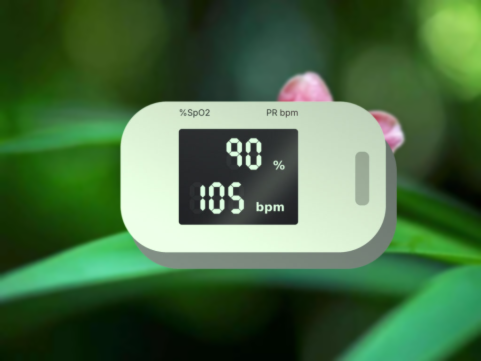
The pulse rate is 105bpm
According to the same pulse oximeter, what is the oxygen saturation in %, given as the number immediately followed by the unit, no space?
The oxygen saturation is 90%
